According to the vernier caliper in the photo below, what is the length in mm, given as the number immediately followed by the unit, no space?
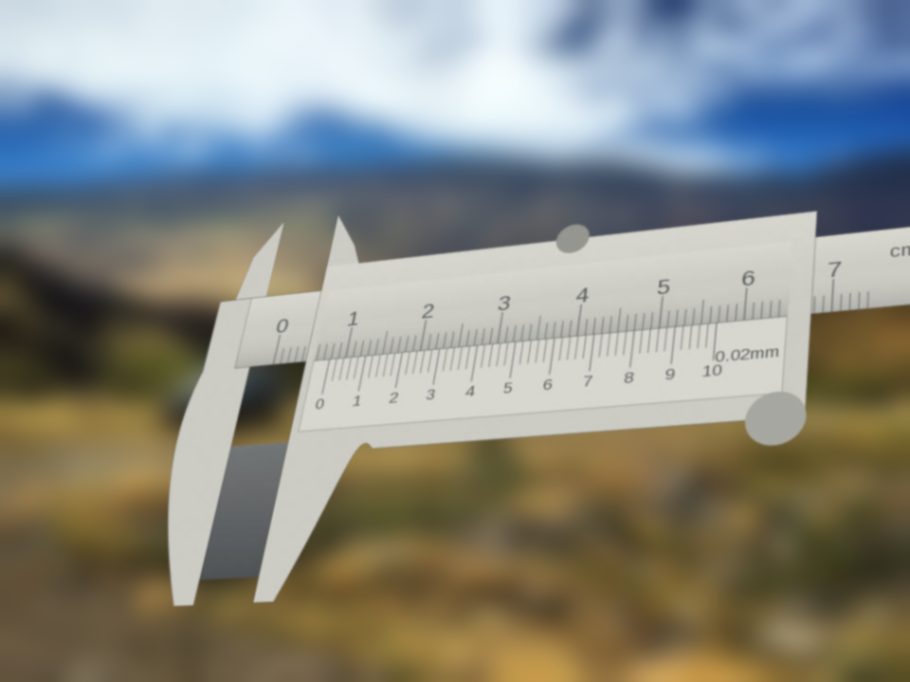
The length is 7.8mm
